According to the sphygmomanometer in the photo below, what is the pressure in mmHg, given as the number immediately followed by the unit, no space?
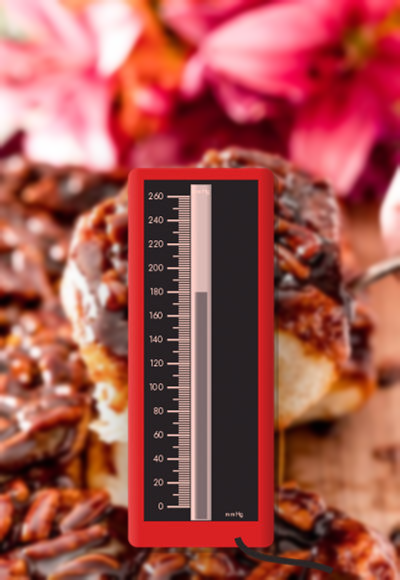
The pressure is 180mmHg
